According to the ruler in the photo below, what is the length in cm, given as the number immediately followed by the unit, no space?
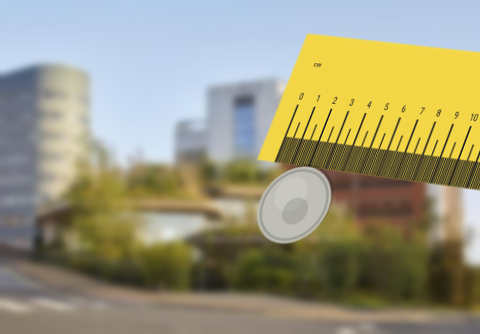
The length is 4cm
